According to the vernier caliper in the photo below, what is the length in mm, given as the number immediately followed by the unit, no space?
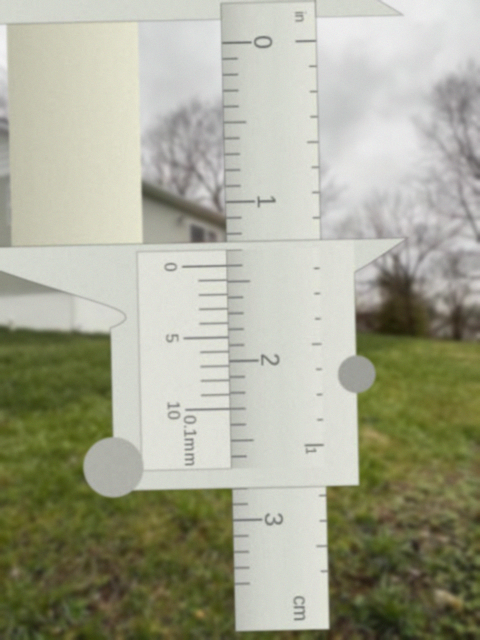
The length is 14.0mm
